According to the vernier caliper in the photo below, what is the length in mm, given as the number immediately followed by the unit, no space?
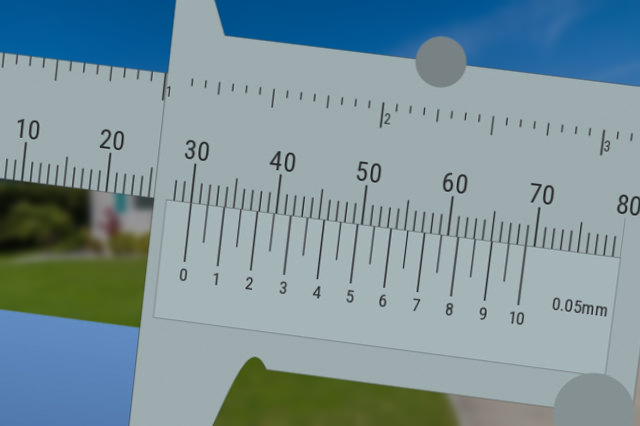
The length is 30.0mm
